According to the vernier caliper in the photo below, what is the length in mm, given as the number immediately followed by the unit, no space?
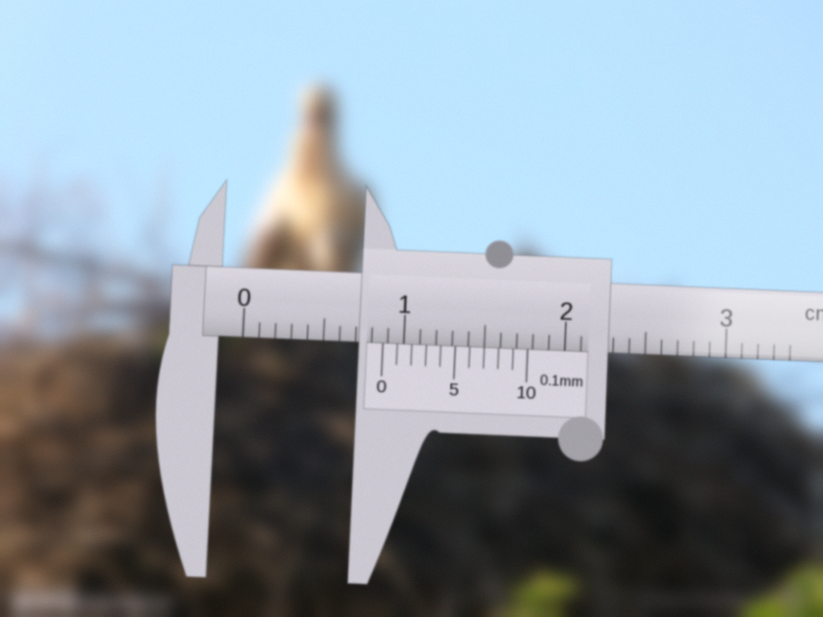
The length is 8.7mm
